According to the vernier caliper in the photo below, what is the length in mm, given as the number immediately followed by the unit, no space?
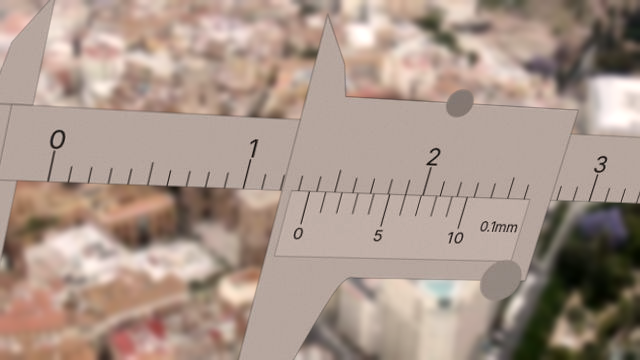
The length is 13.6mm
